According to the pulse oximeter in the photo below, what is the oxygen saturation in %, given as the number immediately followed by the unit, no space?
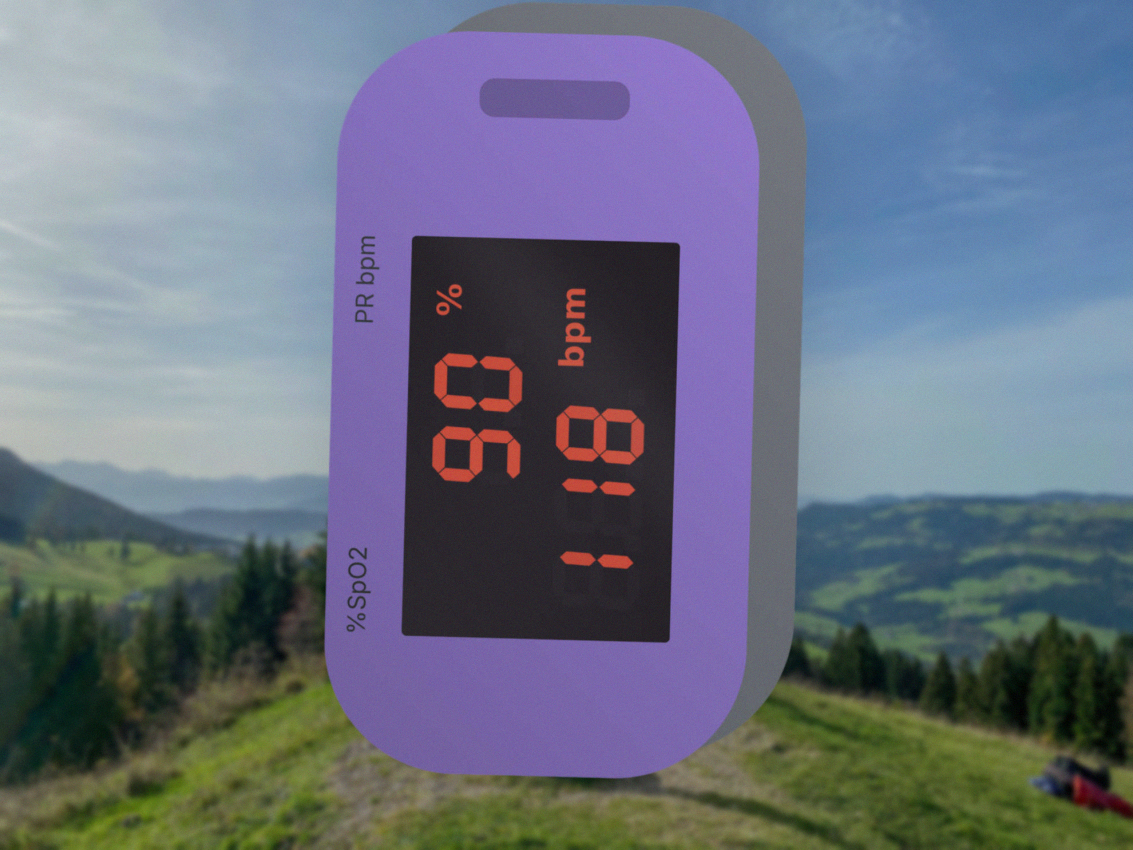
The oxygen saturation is 90%
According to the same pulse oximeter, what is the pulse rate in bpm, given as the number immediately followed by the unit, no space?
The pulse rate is 118bpm
